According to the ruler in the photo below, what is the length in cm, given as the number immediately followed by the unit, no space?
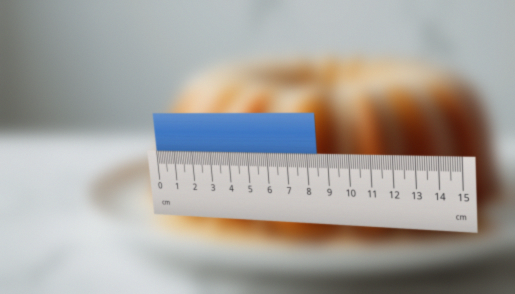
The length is 8.5cm
